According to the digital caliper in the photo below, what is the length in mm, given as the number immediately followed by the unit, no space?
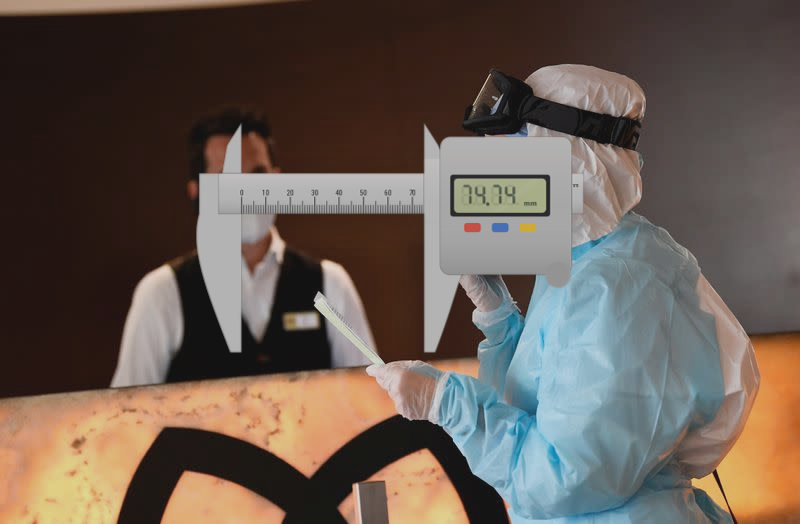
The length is 74.74mm
